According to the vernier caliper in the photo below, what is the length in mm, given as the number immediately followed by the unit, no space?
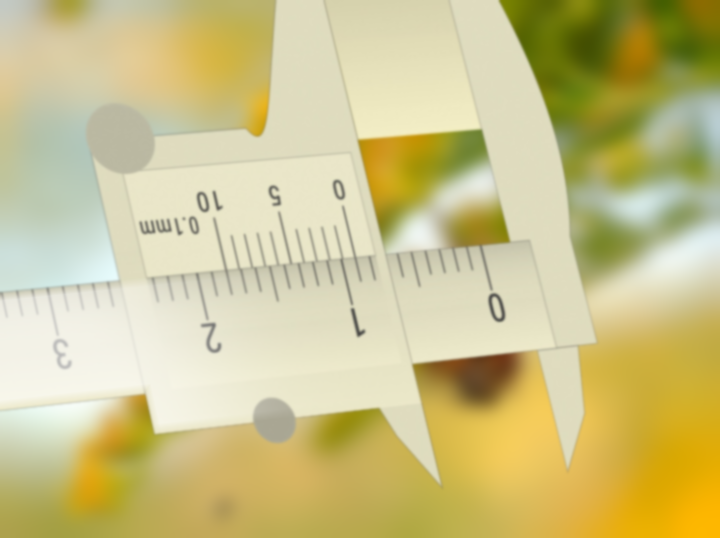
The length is 9.0mm
